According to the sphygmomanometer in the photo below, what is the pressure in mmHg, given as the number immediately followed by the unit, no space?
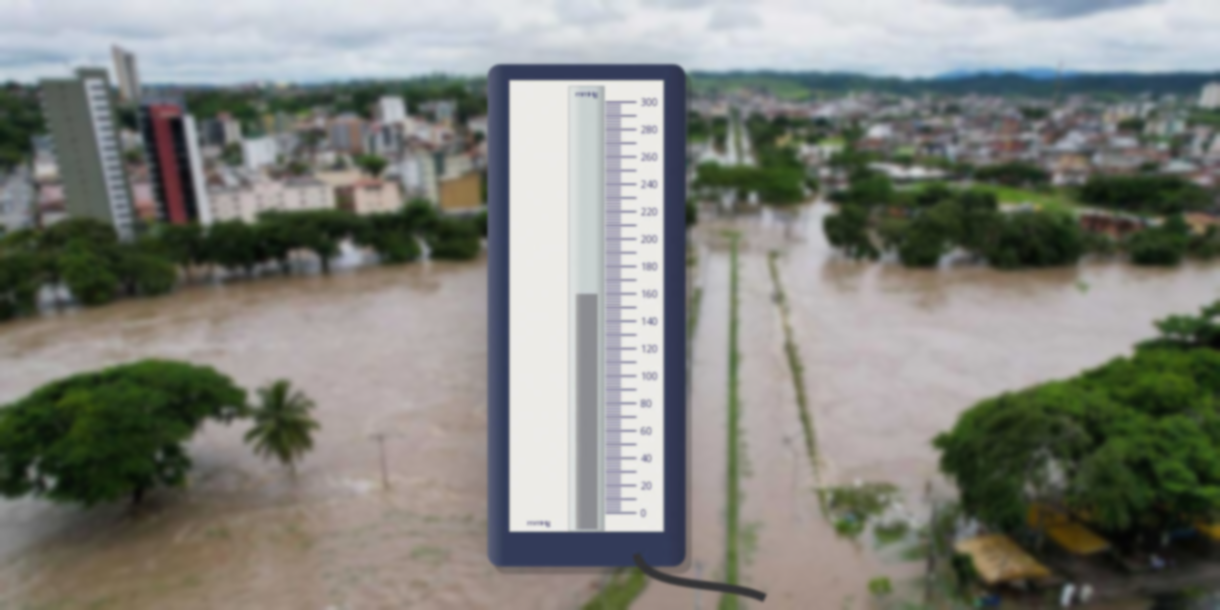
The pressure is 160mmHg
